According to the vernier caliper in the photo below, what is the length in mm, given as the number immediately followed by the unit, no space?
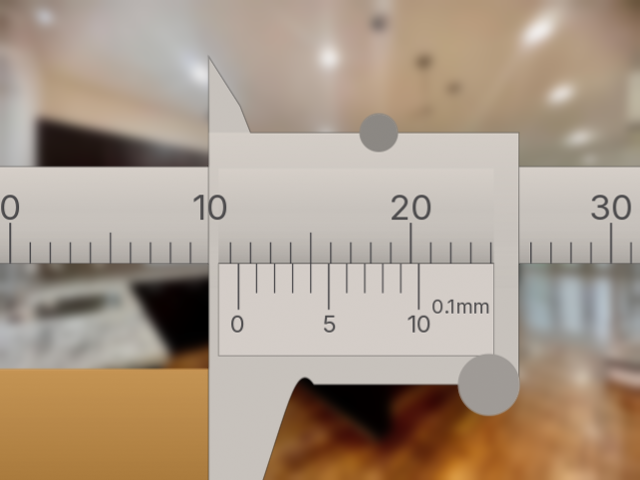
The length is 11.4mm
